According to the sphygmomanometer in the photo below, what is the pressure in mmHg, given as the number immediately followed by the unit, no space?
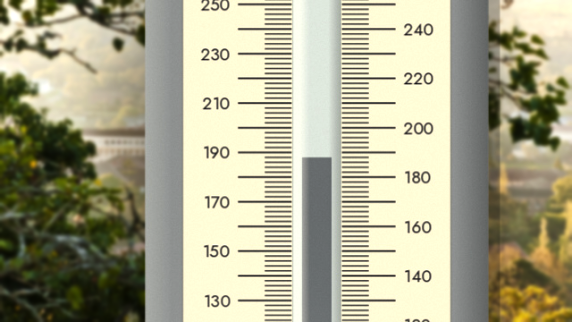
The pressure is 188mmHg
